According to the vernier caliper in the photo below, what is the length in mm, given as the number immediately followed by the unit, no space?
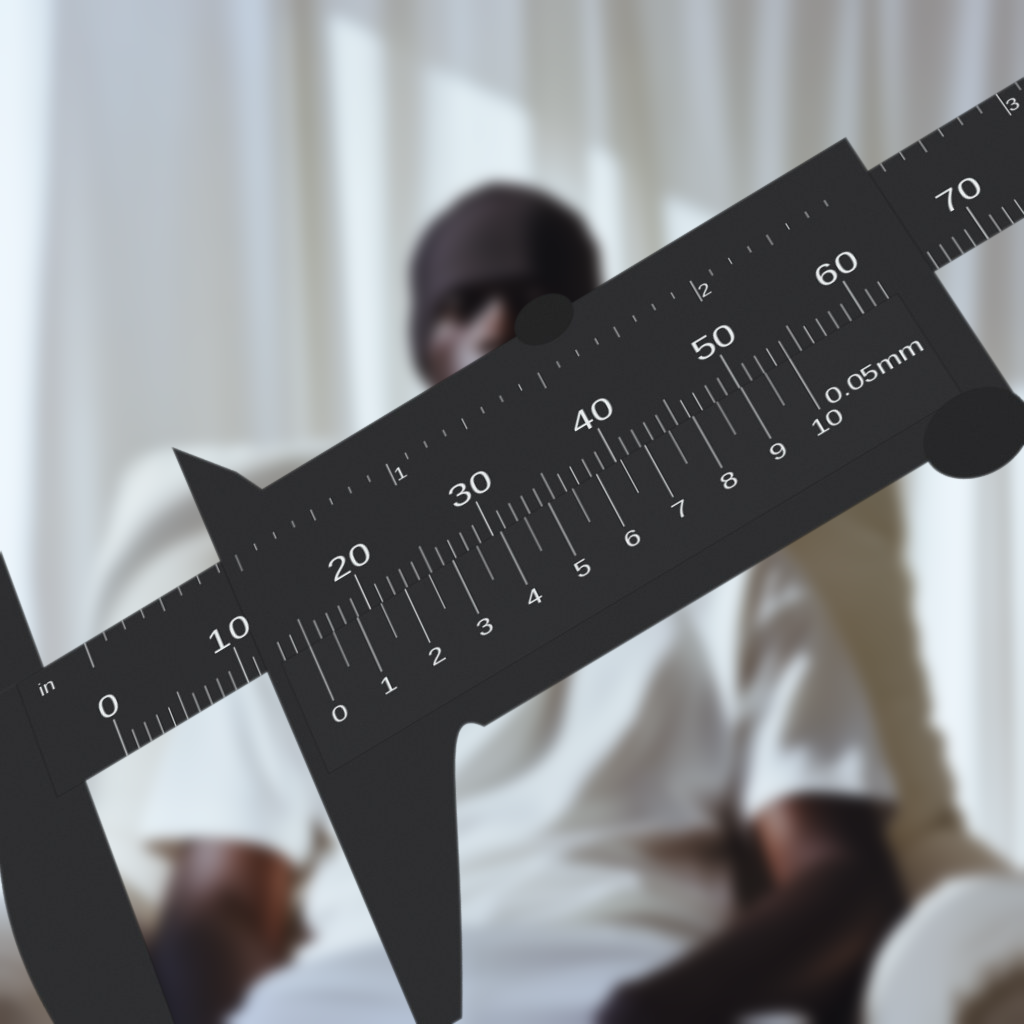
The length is 15.0mm
